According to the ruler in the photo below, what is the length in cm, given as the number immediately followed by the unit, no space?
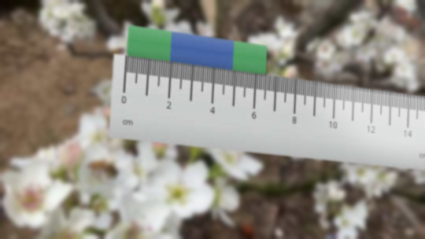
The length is 6.5cm
